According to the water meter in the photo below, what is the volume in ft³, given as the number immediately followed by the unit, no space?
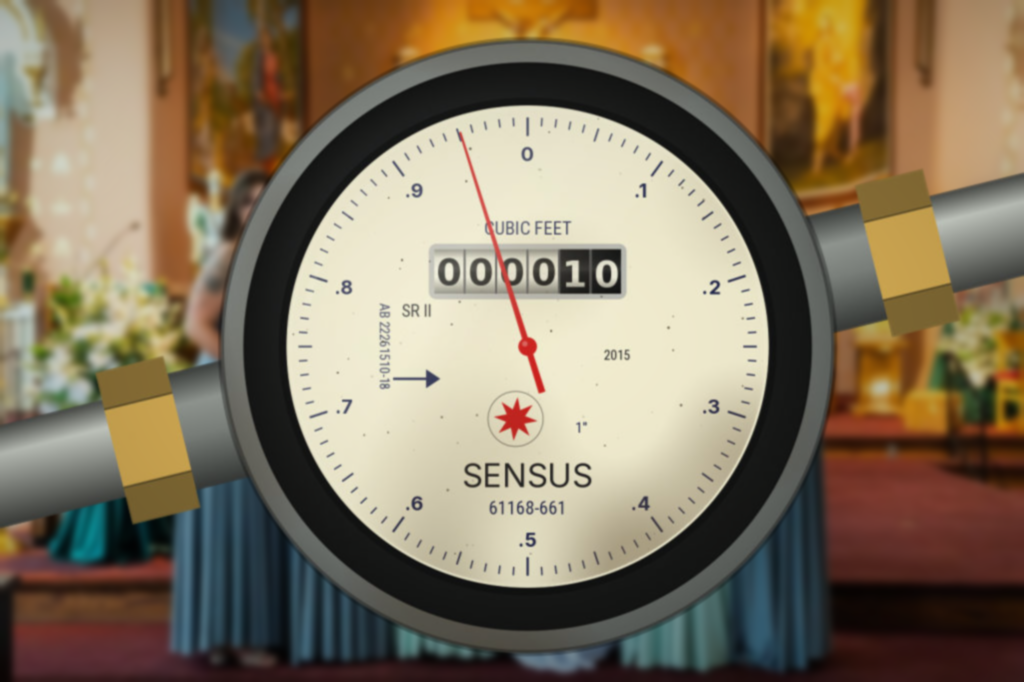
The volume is 9.95ft³
